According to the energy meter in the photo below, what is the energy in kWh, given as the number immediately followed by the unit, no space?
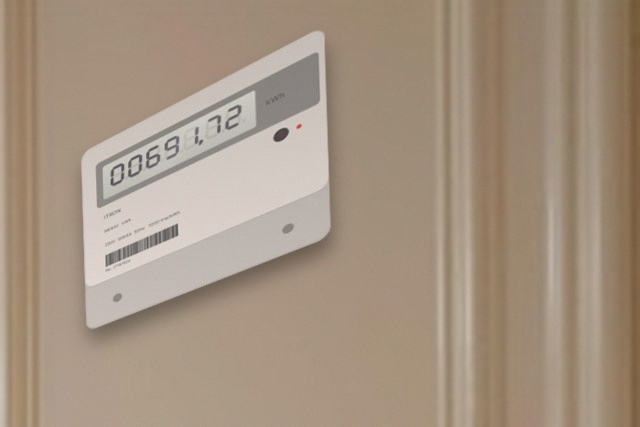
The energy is 691.72kWh
